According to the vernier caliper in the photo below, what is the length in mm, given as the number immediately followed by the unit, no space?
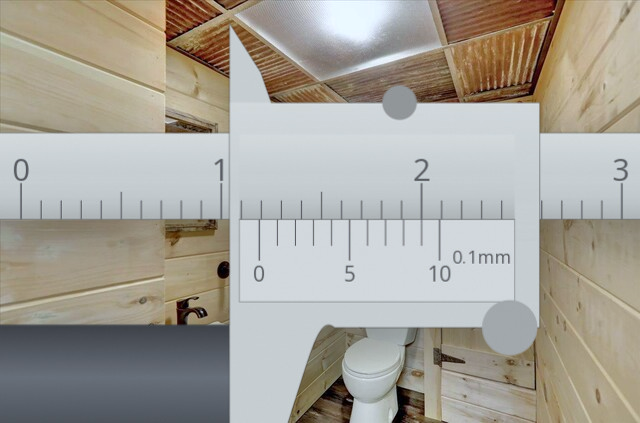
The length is 11.9mm
